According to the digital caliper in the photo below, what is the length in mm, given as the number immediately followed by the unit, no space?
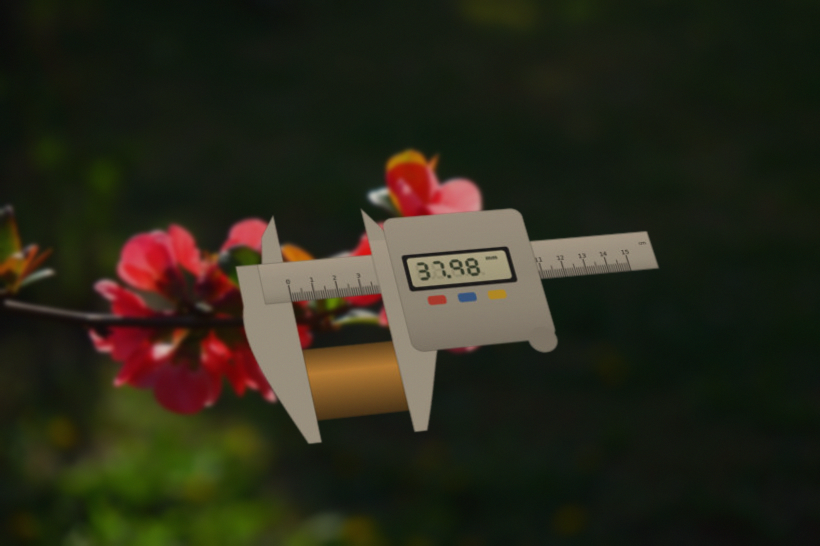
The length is 37.98mm
